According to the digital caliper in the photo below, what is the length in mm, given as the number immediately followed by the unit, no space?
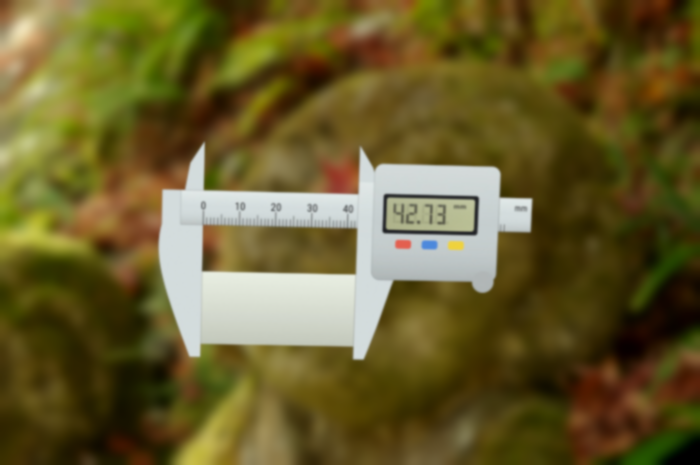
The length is 42.73mm
